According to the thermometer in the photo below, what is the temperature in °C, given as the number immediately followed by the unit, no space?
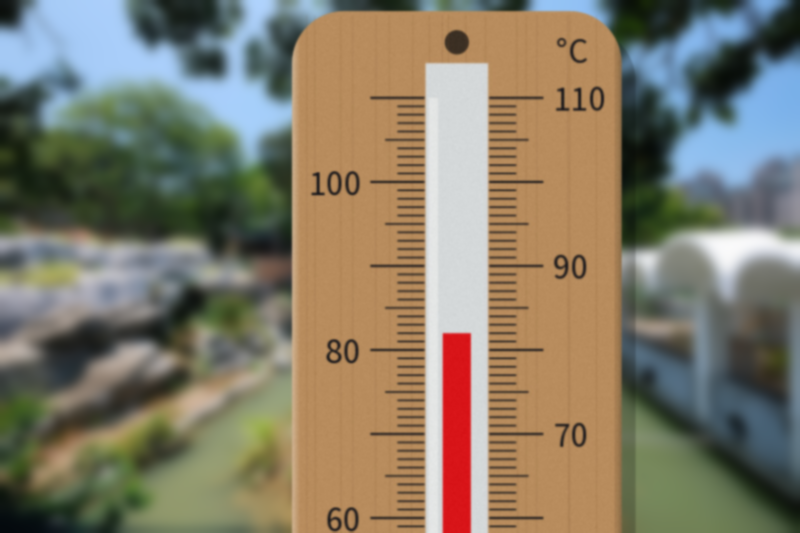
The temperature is 82°C
